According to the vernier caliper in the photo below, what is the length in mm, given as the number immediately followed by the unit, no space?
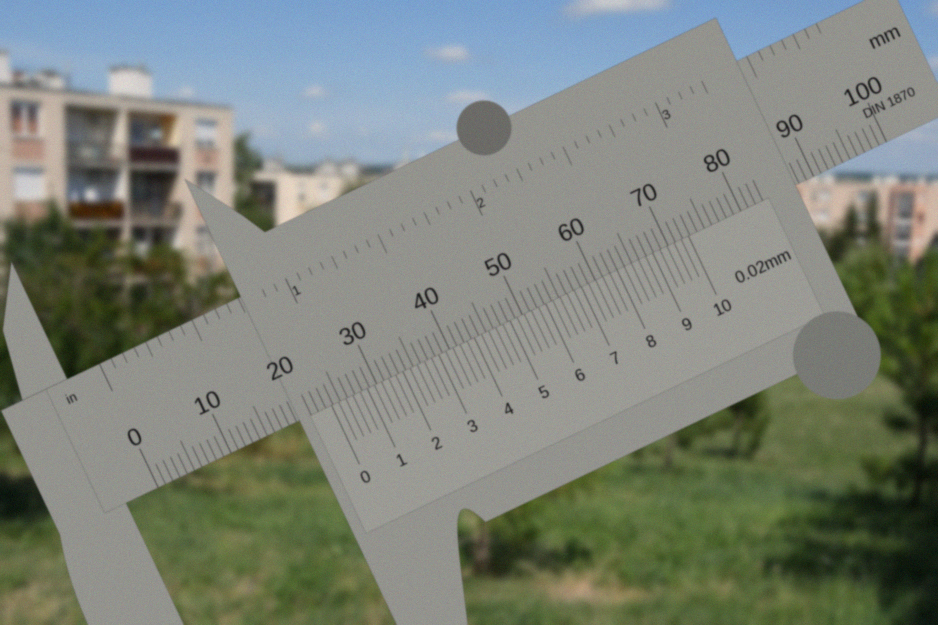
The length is 23.8mm
